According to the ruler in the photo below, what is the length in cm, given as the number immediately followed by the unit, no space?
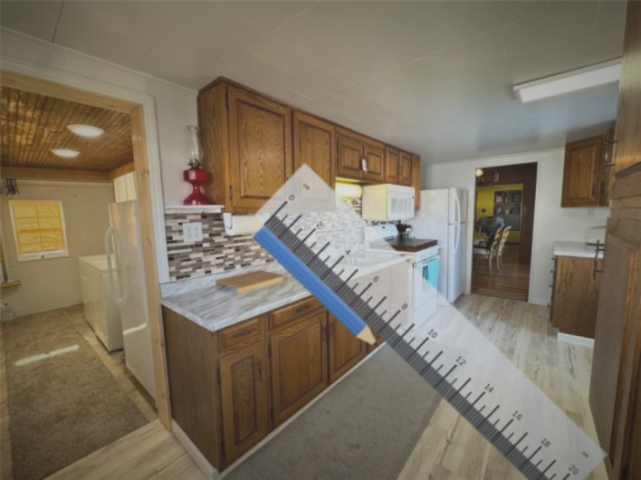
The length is 8.5cm
